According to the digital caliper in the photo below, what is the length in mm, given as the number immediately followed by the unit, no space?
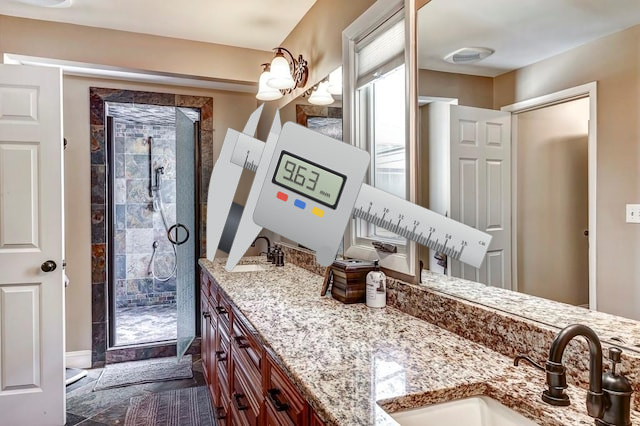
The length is 9.63mm
